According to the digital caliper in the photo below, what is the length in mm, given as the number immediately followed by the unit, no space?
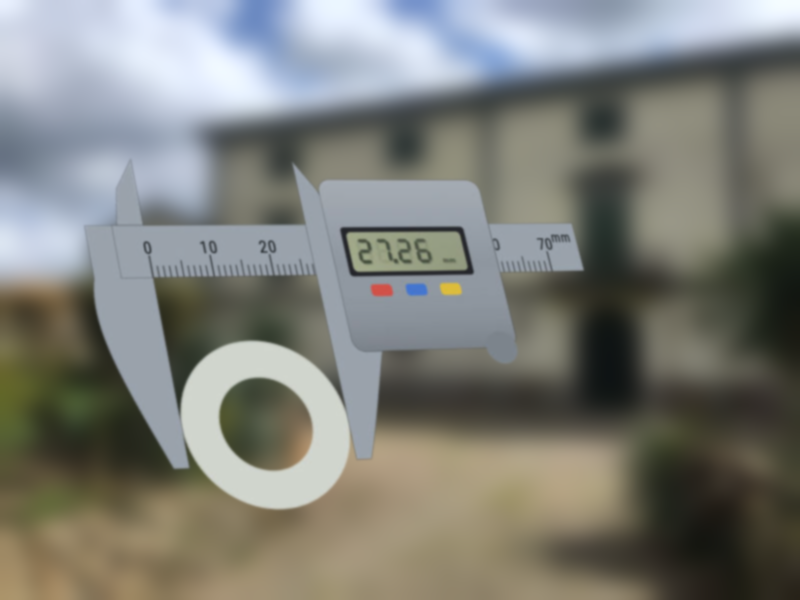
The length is 27.26mm
